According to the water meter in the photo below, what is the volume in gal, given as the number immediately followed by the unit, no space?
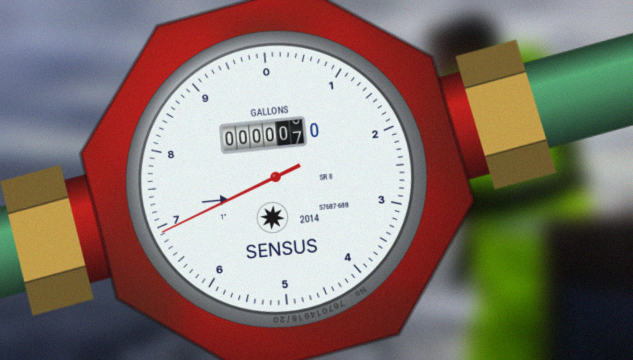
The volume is 66.9gal
